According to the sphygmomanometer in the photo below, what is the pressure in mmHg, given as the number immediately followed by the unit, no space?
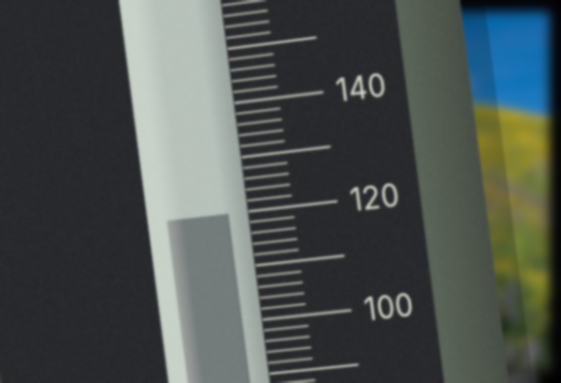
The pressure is 120mmHg
